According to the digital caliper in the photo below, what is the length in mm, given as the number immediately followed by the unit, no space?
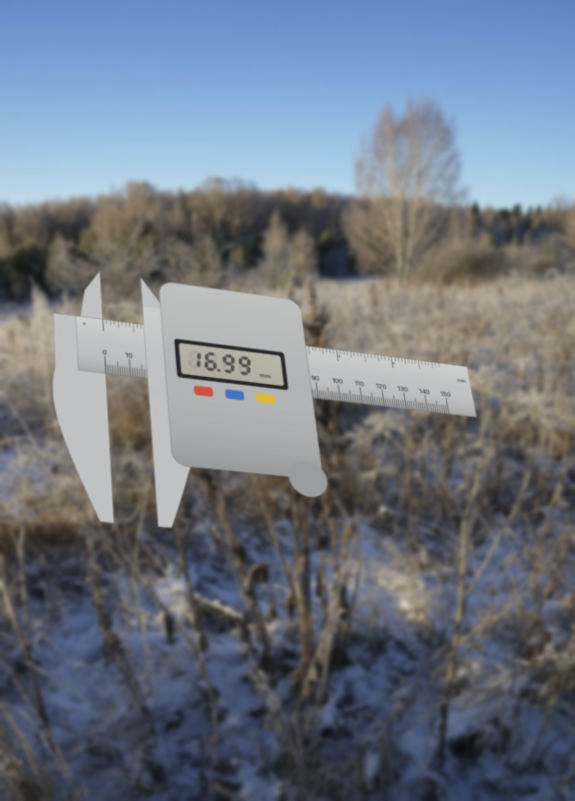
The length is 16.99mm
